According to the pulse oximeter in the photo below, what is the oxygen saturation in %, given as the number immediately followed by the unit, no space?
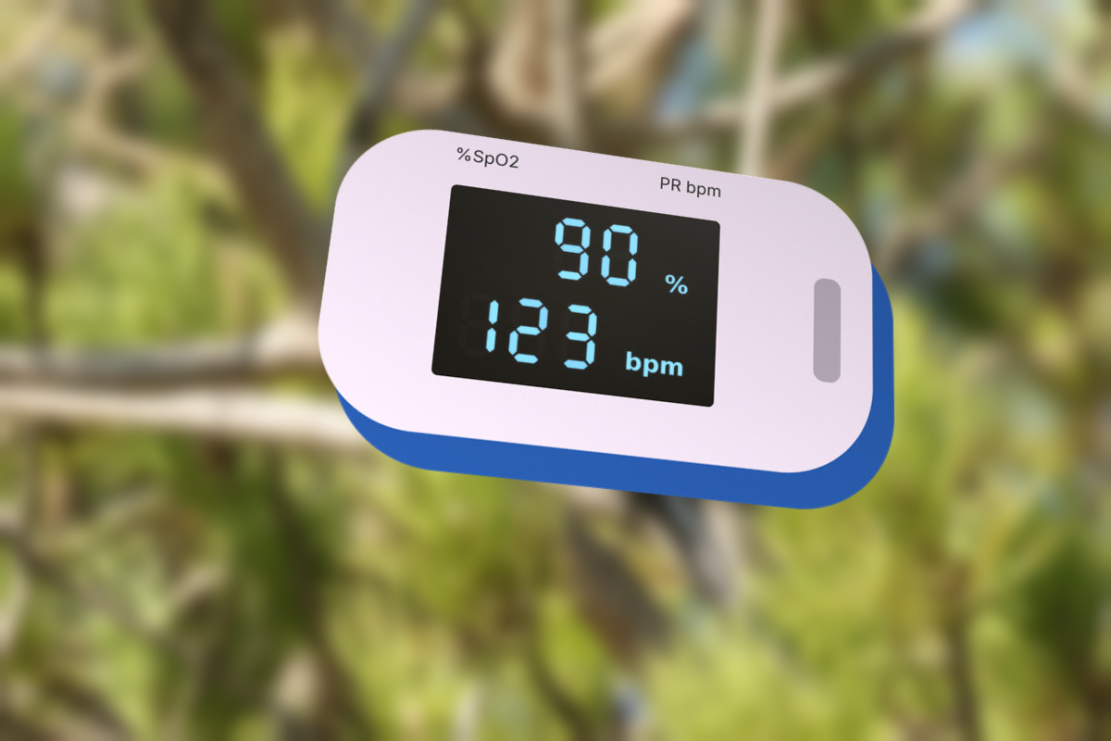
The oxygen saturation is 90%
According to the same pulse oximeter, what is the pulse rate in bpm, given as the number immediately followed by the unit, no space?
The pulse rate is 123bpm
